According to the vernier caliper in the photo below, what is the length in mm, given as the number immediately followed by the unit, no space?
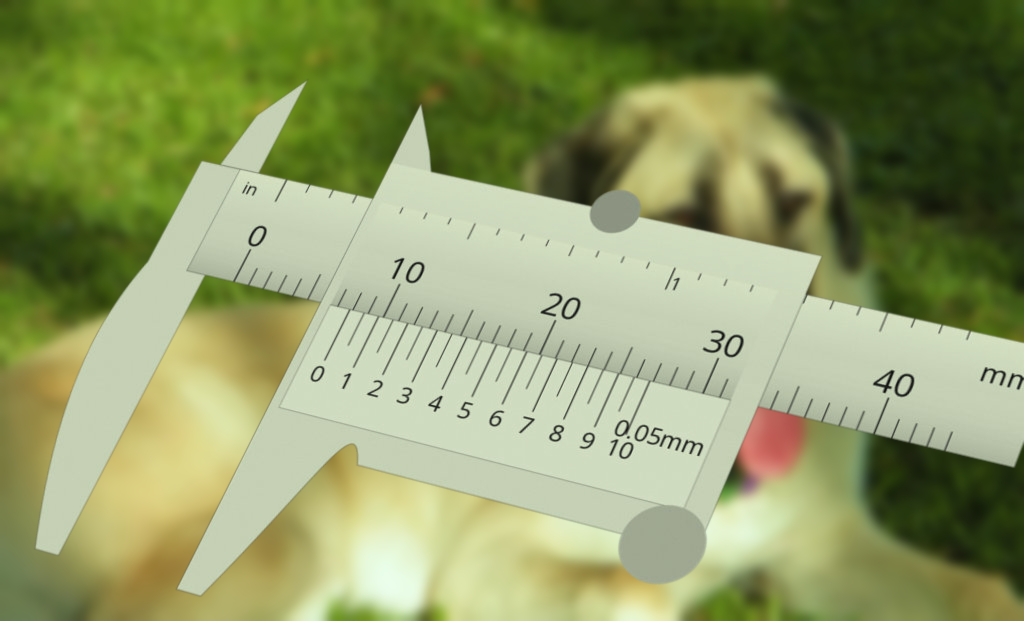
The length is 7.8mm
